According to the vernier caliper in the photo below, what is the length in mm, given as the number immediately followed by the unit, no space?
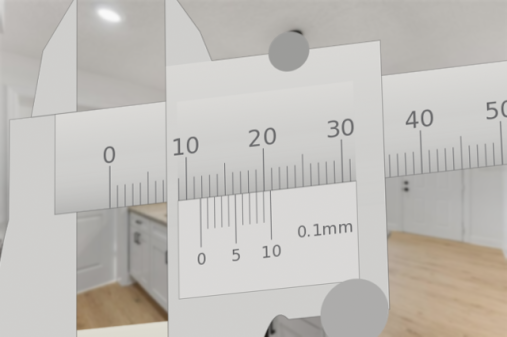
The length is 11.8mm
